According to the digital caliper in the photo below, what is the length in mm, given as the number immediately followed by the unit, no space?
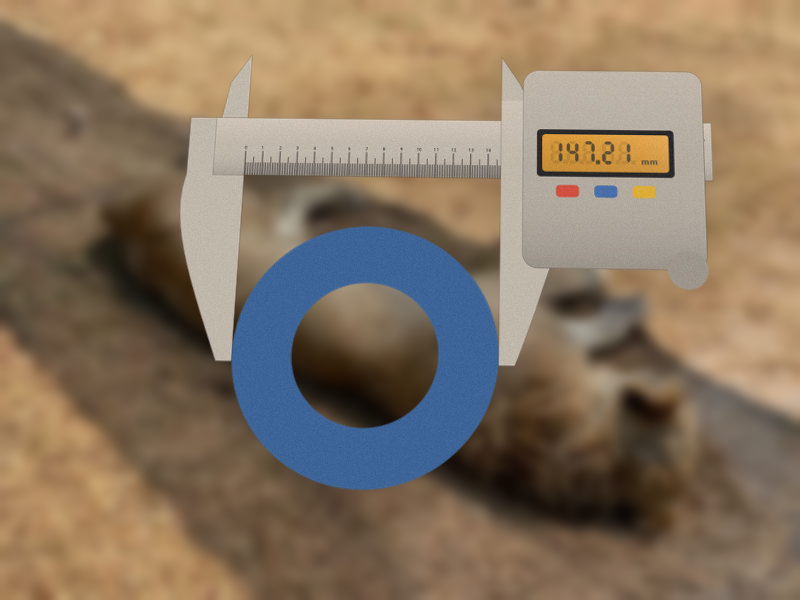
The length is 147.21mm
